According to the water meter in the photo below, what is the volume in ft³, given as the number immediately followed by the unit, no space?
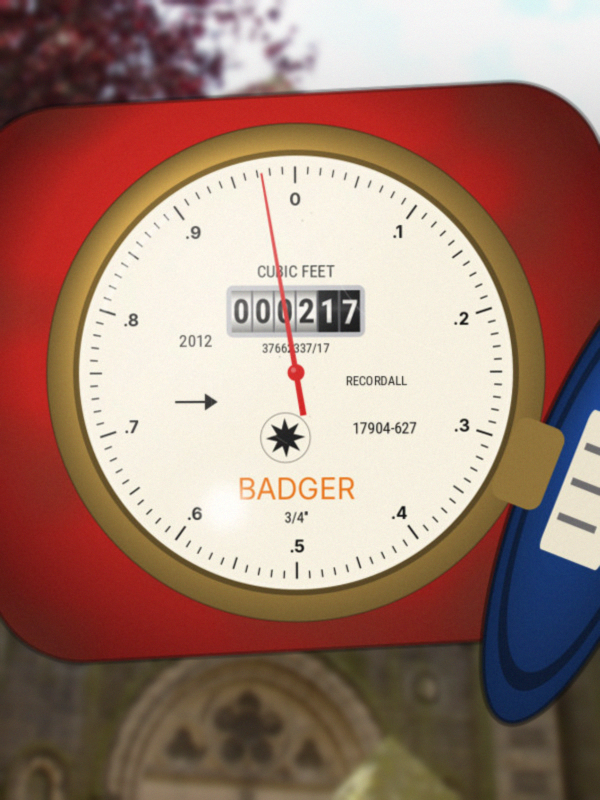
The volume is 216.97ft³
